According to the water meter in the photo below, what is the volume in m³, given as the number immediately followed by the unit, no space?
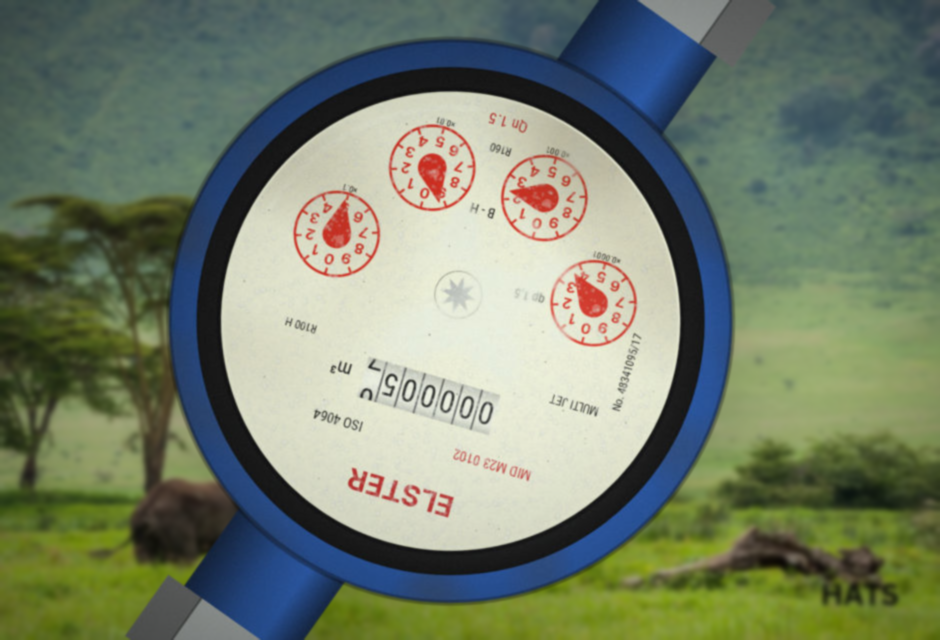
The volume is 56.4923m³
